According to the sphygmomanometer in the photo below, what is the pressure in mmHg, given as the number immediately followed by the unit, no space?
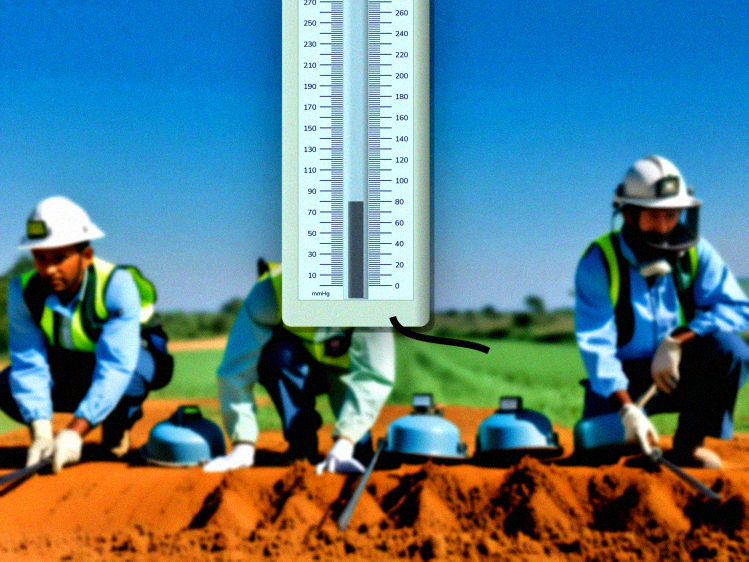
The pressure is 80mmHg
